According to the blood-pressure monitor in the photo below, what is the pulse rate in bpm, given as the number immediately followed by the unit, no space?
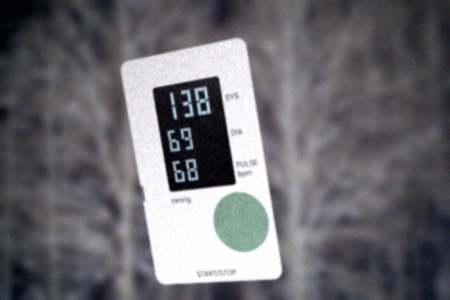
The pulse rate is 68bpm
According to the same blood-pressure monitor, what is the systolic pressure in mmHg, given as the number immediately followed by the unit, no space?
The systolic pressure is 138mmHg
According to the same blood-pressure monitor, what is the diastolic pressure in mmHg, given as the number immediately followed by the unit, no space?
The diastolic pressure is 69mmHg
